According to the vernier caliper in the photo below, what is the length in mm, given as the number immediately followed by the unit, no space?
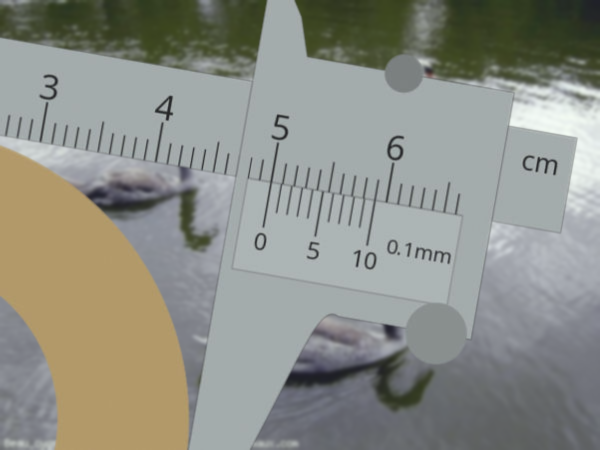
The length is 50.0mm
